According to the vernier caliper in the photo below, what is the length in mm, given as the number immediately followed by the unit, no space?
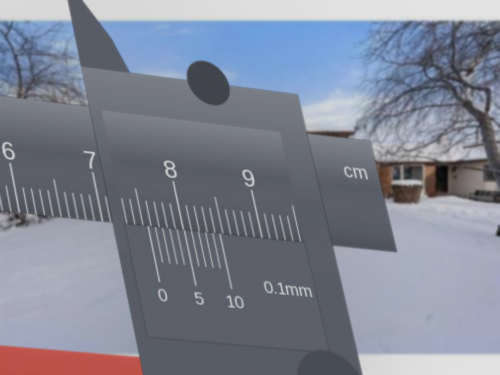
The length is 75.6mm
